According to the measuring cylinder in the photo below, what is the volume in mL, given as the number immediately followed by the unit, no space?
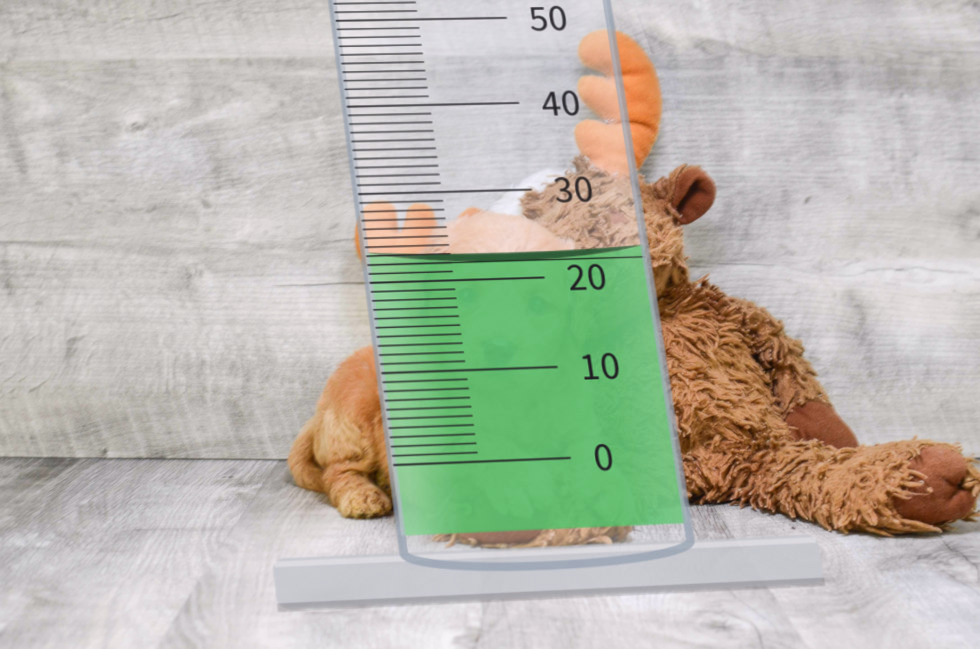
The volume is 22mL
